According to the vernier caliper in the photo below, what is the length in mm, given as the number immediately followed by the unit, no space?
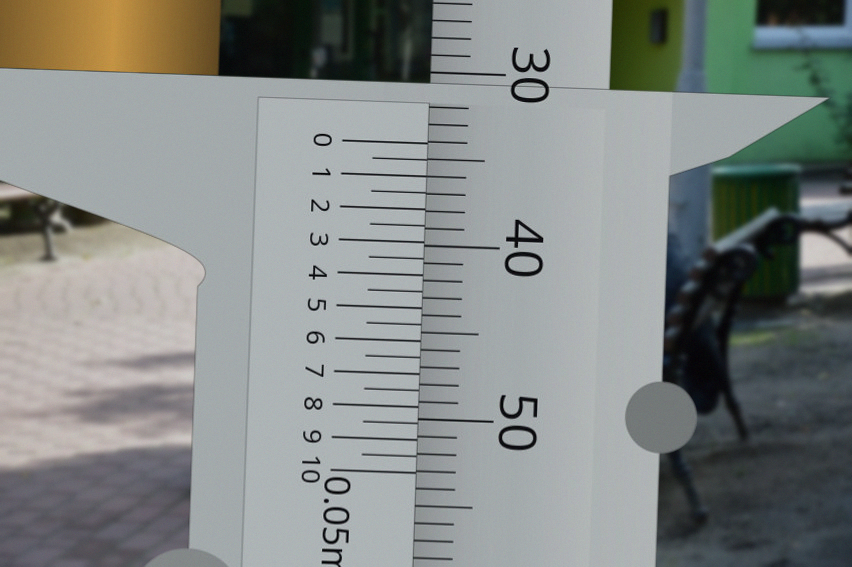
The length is 34.1mm
